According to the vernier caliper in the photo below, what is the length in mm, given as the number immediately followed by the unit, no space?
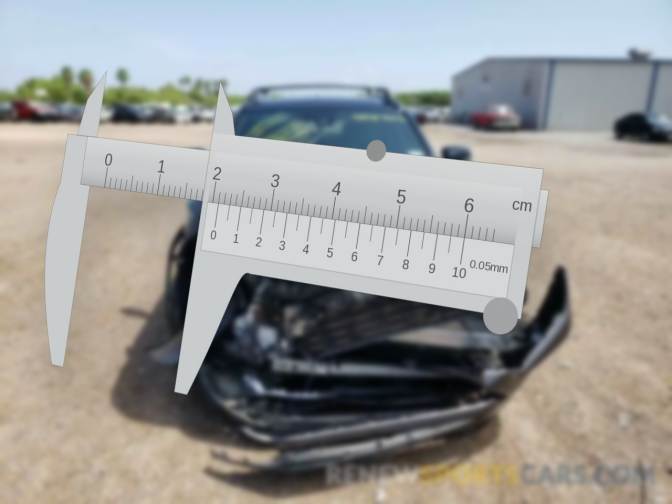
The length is 21.0mm
